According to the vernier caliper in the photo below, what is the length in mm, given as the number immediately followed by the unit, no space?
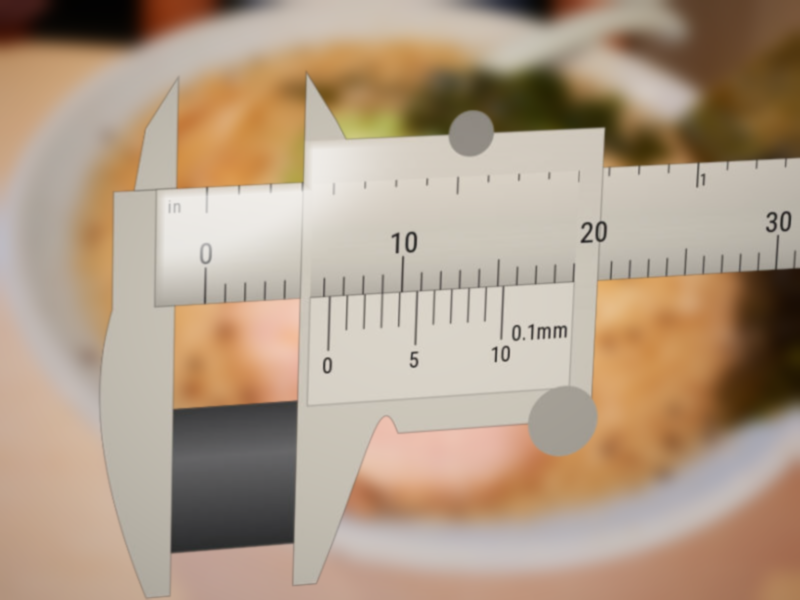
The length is 6.3mm
